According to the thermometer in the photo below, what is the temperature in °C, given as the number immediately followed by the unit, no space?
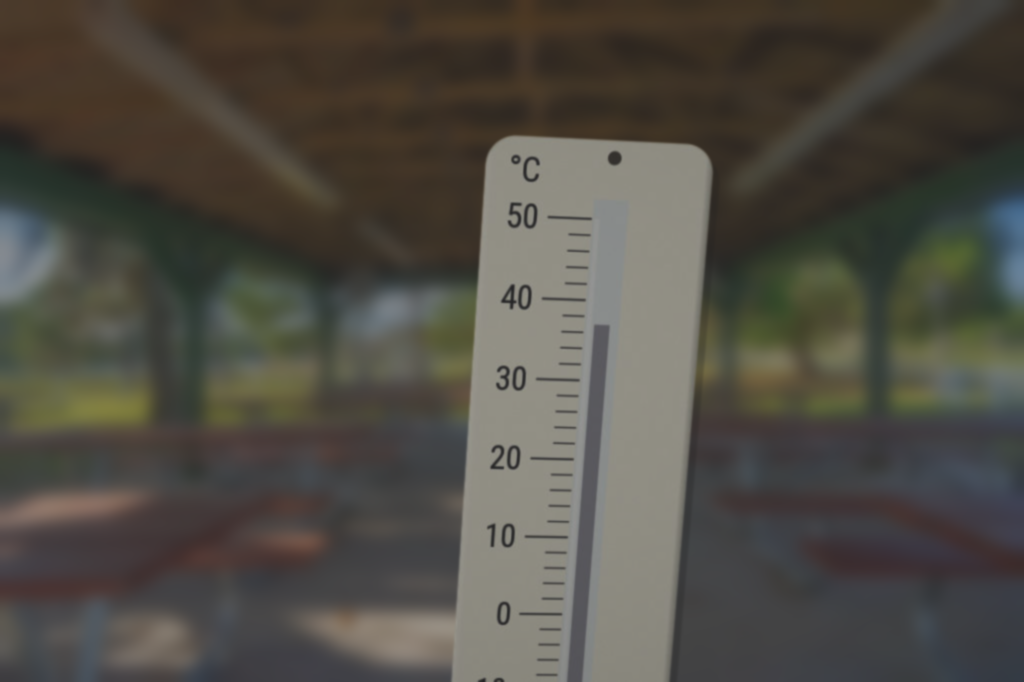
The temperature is 37°C
